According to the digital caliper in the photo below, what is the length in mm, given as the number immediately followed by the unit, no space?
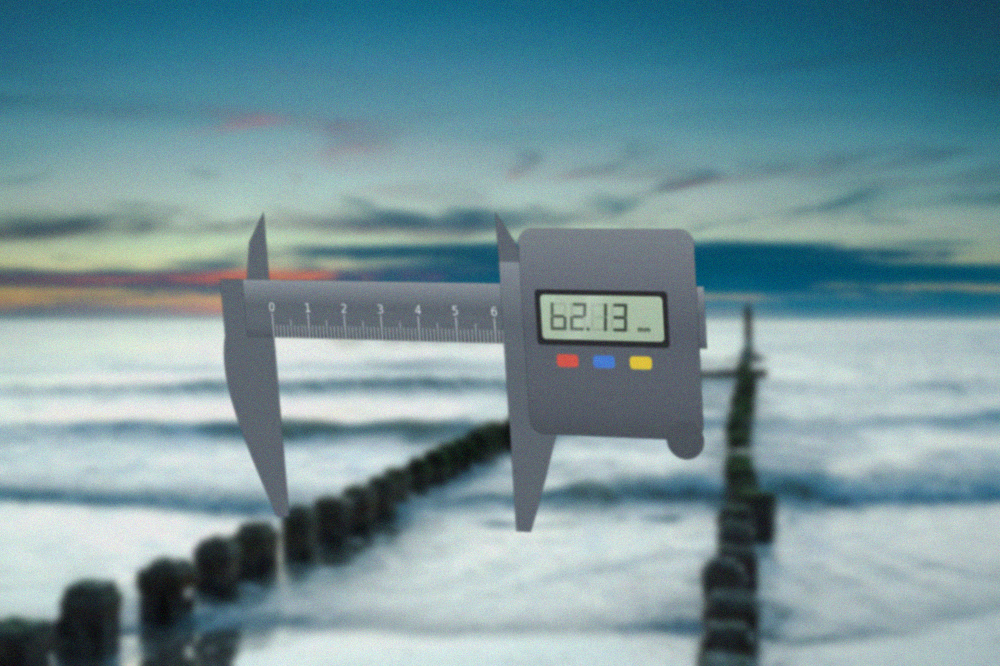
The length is 62.13mm
